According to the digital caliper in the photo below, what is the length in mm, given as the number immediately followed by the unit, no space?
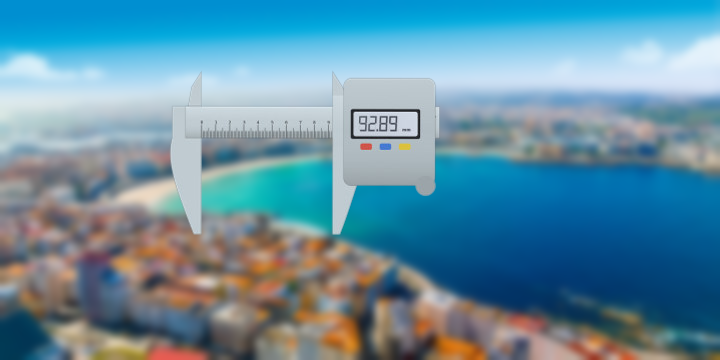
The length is 92.89mm
